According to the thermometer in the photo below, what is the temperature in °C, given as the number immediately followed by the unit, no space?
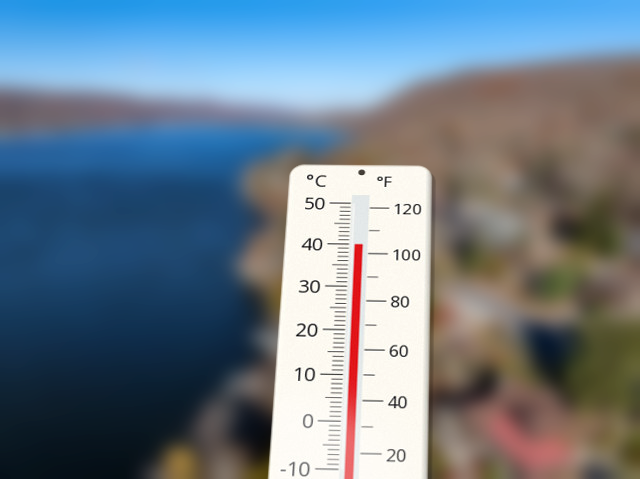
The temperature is 40°C
